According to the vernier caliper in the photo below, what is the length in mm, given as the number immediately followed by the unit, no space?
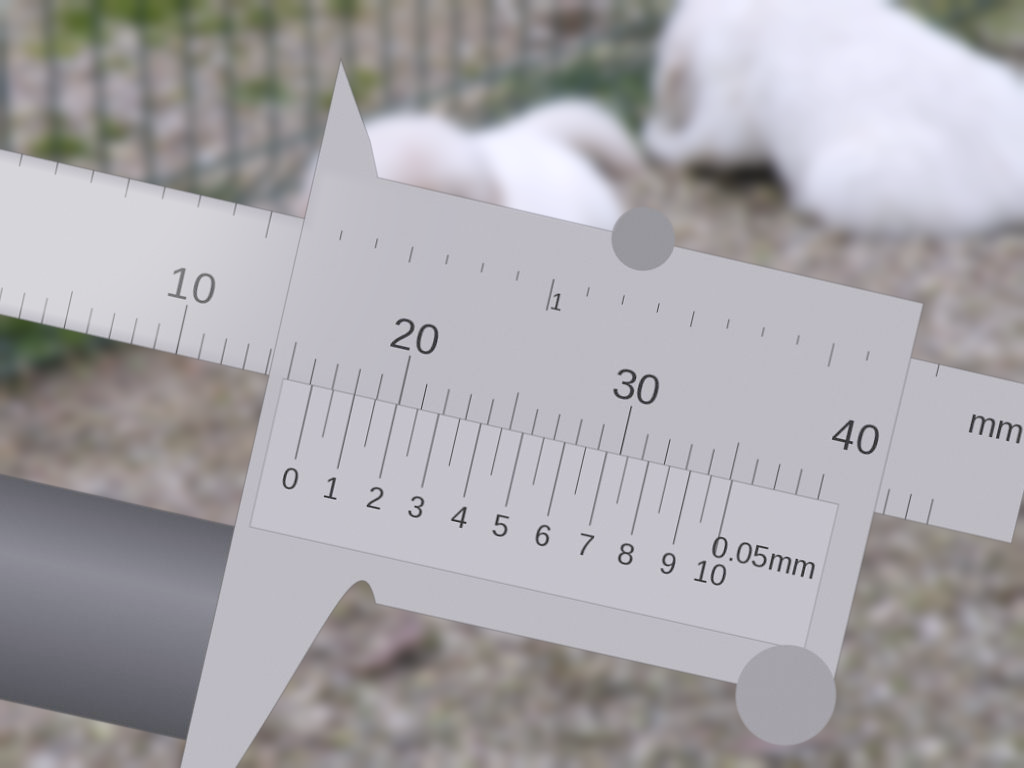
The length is 16.1mm
